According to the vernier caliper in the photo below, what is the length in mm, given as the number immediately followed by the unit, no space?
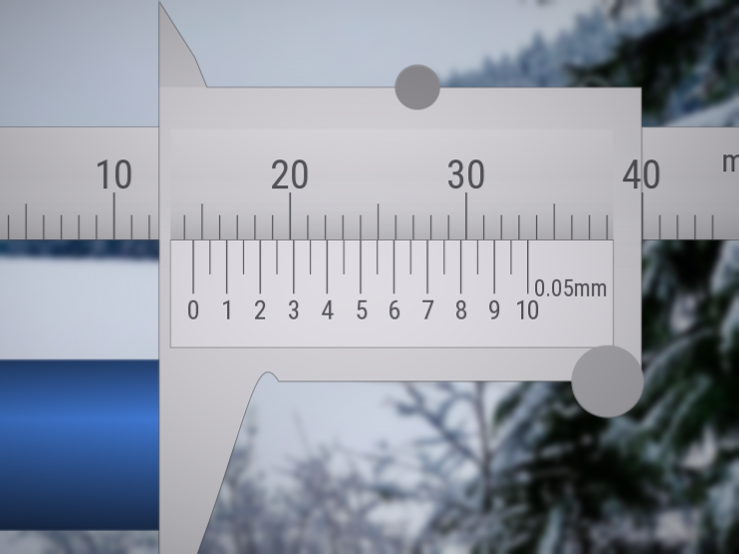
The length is 14.5mm
